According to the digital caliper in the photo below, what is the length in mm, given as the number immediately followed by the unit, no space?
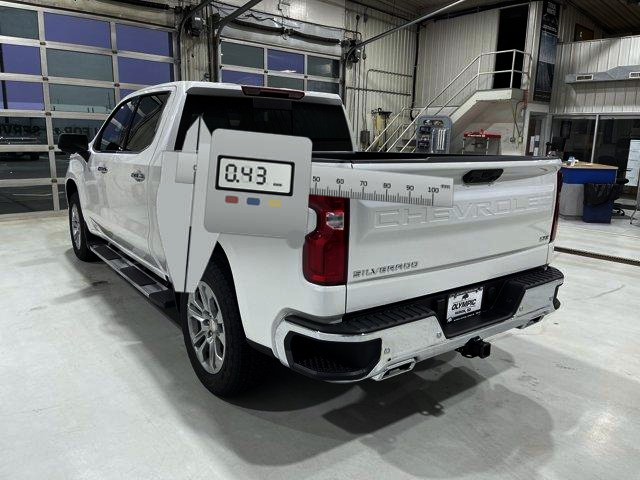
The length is 0.43mm
